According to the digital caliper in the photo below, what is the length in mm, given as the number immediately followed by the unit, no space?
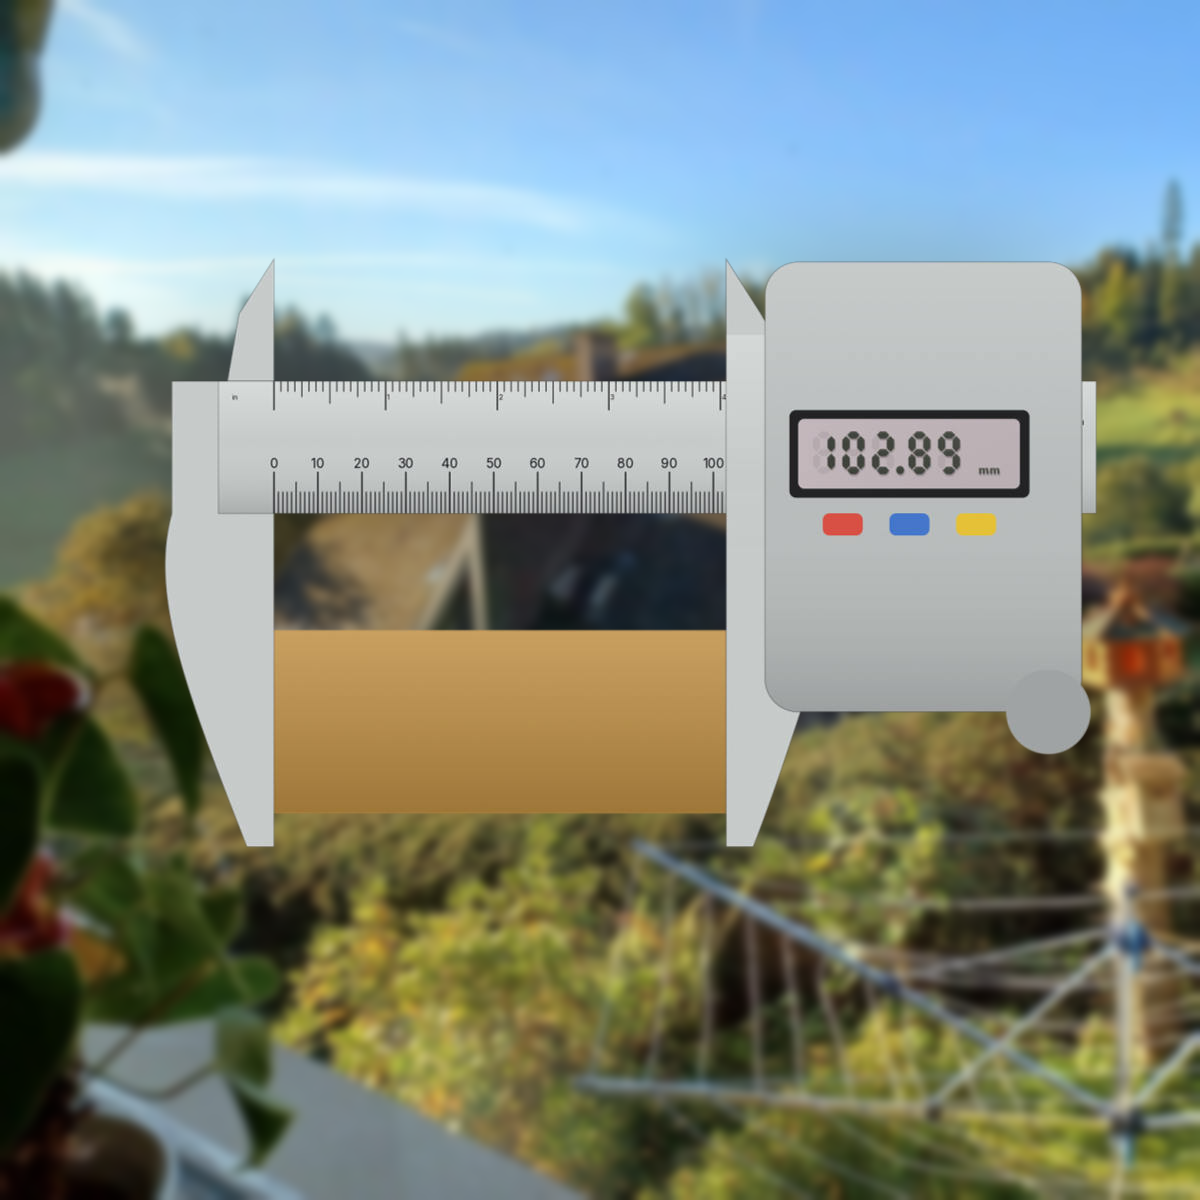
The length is 102.89mm
